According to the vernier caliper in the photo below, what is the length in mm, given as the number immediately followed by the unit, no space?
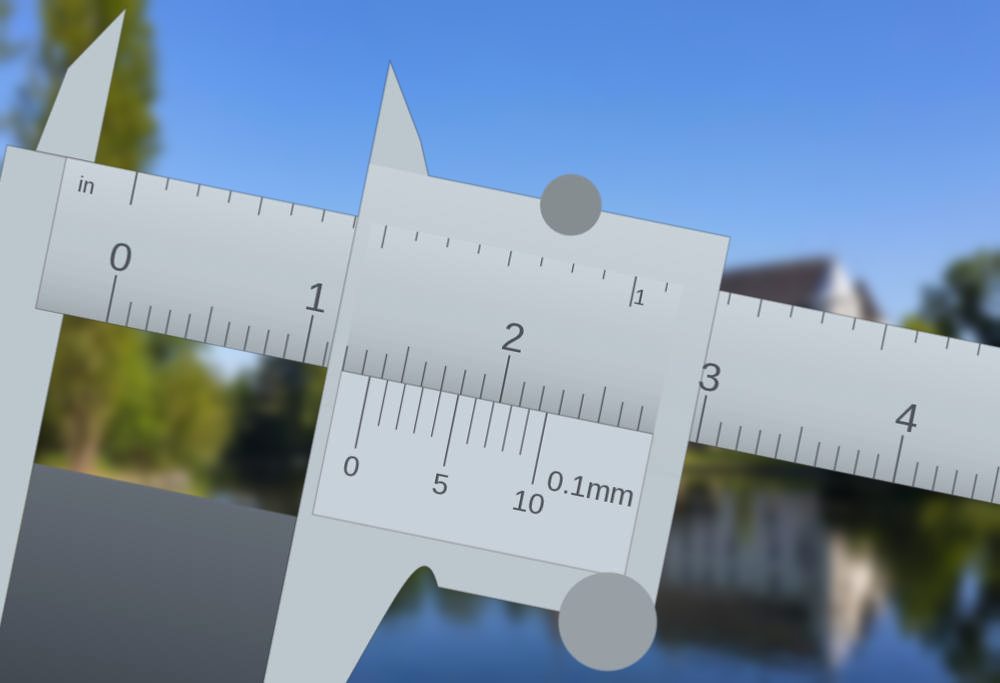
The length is 13.4mm
